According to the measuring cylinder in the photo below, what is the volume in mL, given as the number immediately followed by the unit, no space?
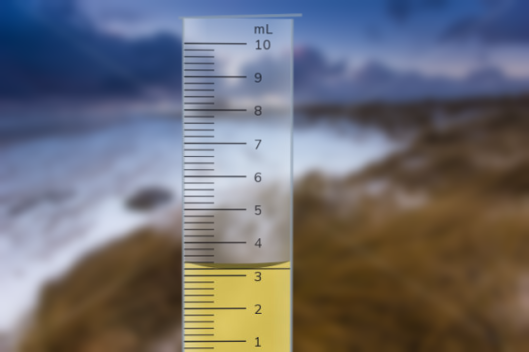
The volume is 3.2mL
